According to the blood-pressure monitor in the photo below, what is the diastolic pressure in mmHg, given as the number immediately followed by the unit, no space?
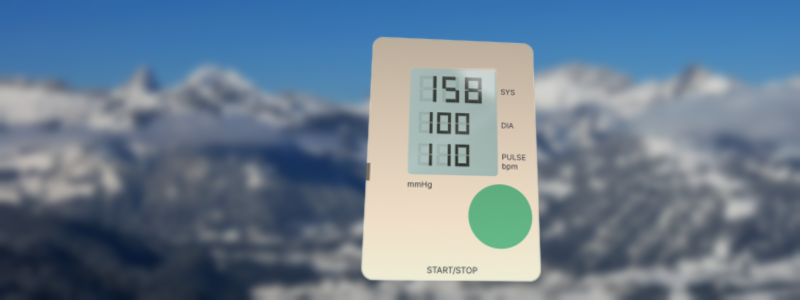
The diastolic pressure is 100mmHg
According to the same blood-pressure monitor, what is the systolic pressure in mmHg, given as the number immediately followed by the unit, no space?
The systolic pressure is 158mmHg
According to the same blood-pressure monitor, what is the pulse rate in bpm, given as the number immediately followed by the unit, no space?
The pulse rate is 110bpm
